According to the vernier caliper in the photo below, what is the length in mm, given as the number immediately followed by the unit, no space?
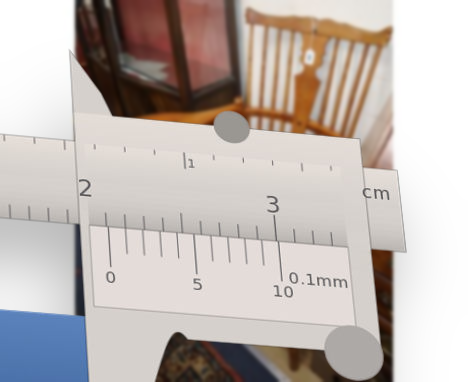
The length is 21.1mm
